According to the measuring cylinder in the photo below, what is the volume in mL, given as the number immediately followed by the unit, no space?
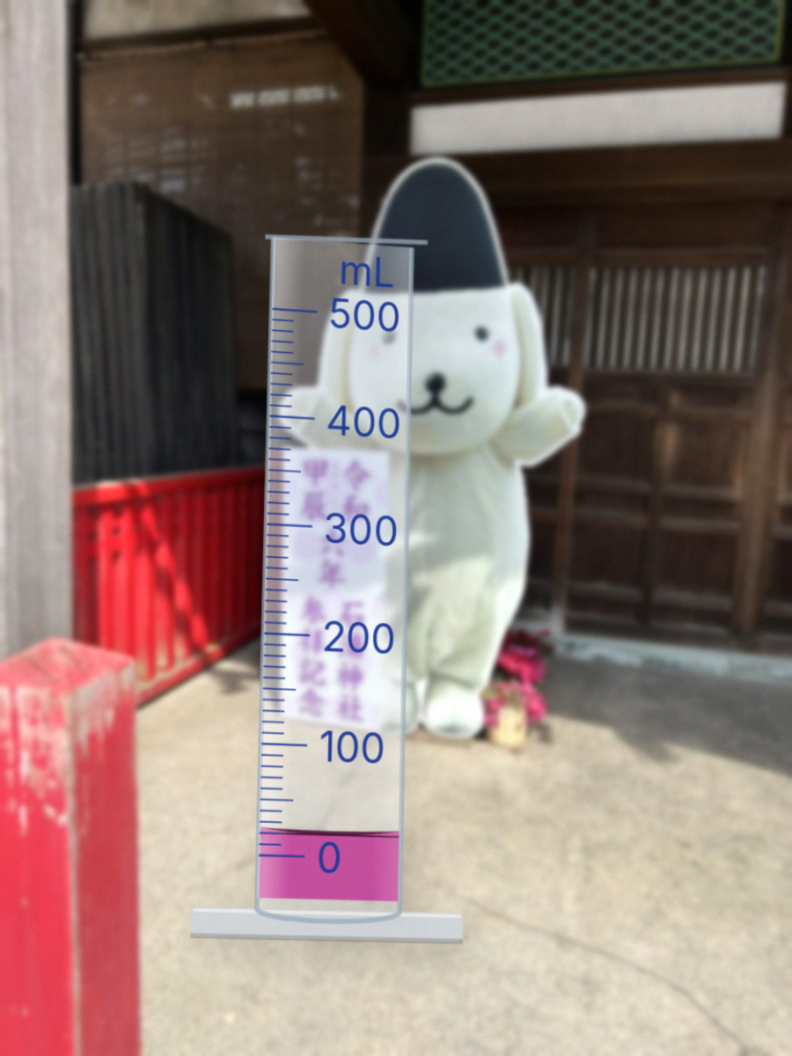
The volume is 20mL
